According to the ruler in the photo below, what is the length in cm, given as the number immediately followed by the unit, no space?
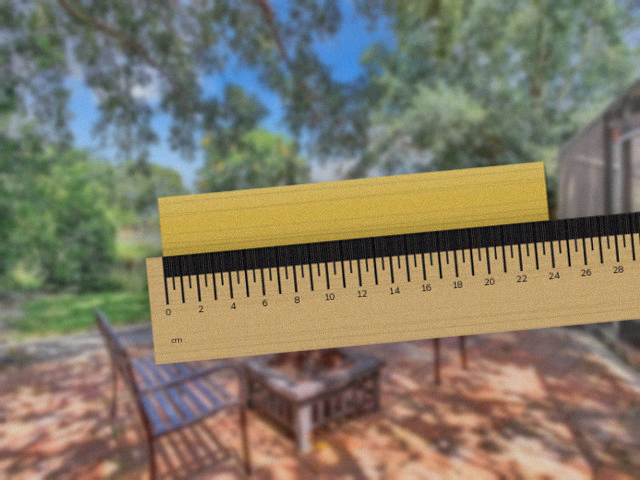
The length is 24cm
